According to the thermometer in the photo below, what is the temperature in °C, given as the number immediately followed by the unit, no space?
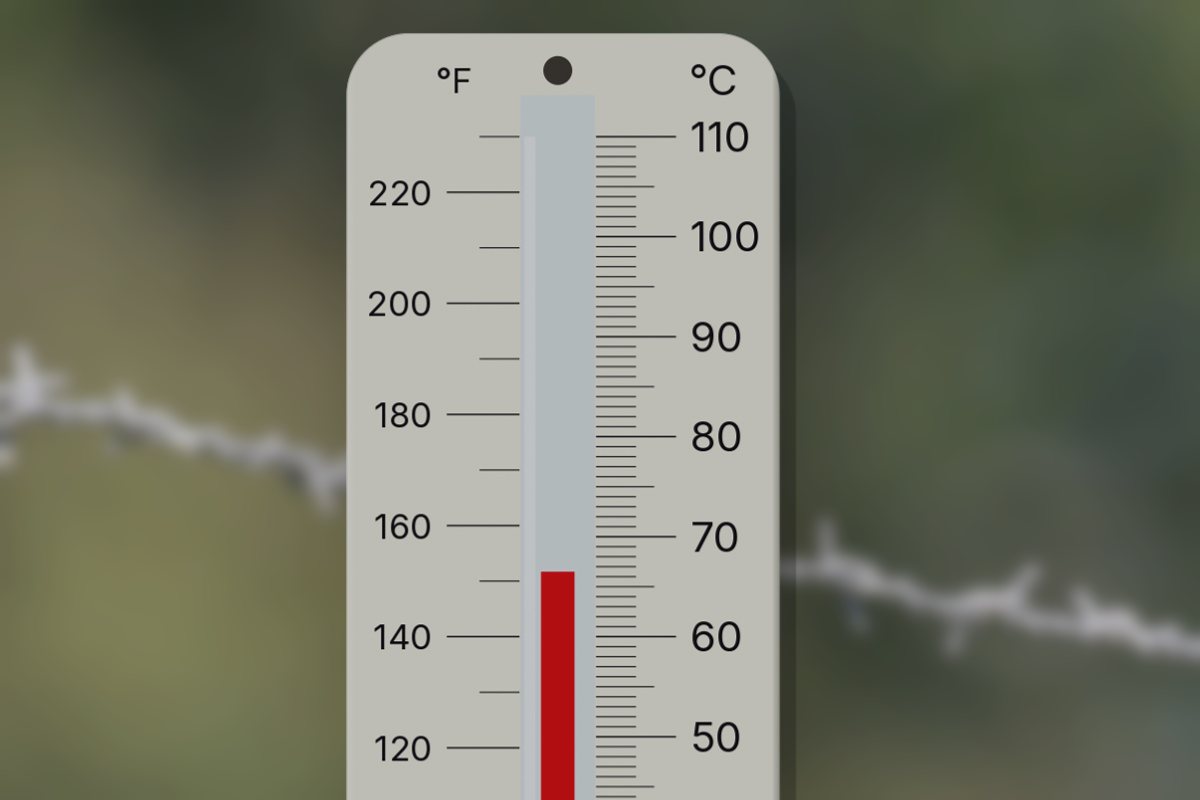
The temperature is 66.5°C
